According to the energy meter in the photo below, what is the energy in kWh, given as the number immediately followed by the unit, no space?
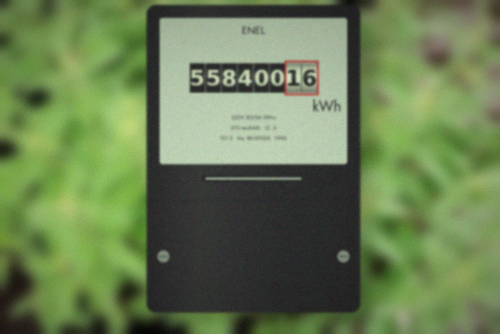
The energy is 558400.16kWh
